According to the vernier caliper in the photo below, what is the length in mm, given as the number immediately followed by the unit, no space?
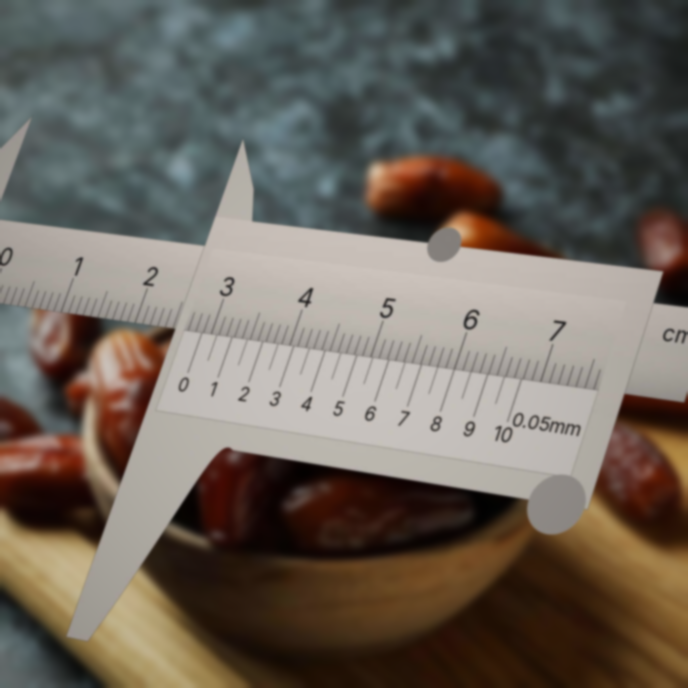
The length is 28.8mm
